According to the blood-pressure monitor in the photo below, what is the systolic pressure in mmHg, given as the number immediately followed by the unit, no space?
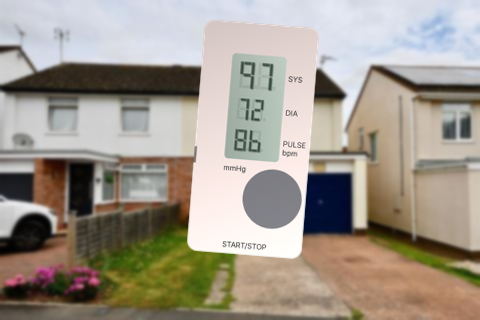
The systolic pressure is 97mmHg
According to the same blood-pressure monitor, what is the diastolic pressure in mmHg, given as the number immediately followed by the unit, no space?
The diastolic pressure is 72mmHg
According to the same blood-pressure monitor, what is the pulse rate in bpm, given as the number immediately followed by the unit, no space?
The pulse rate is 86bpm
